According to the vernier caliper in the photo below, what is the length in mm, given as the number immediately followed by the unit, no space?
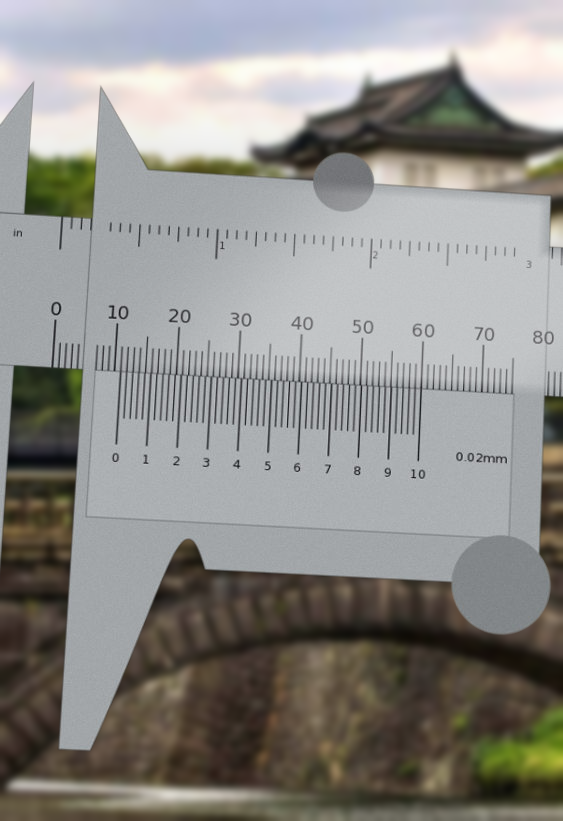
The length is 11.0mm
